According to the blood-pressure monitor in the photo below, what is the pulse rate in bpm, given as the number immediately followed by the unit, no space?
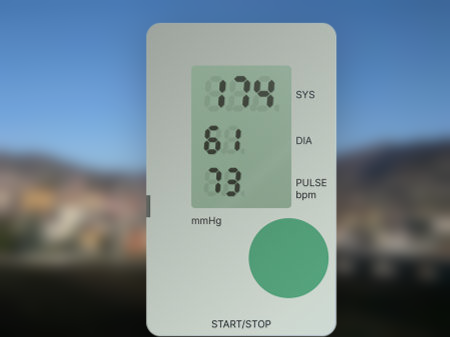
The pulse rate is 73bpm
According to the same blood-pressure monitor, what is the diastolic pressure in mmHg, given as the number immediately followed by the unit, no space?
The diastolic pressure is 61mmHg
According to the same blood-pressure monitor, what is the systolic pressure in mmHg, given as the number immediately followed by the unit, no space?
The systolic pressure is 174mmHg
